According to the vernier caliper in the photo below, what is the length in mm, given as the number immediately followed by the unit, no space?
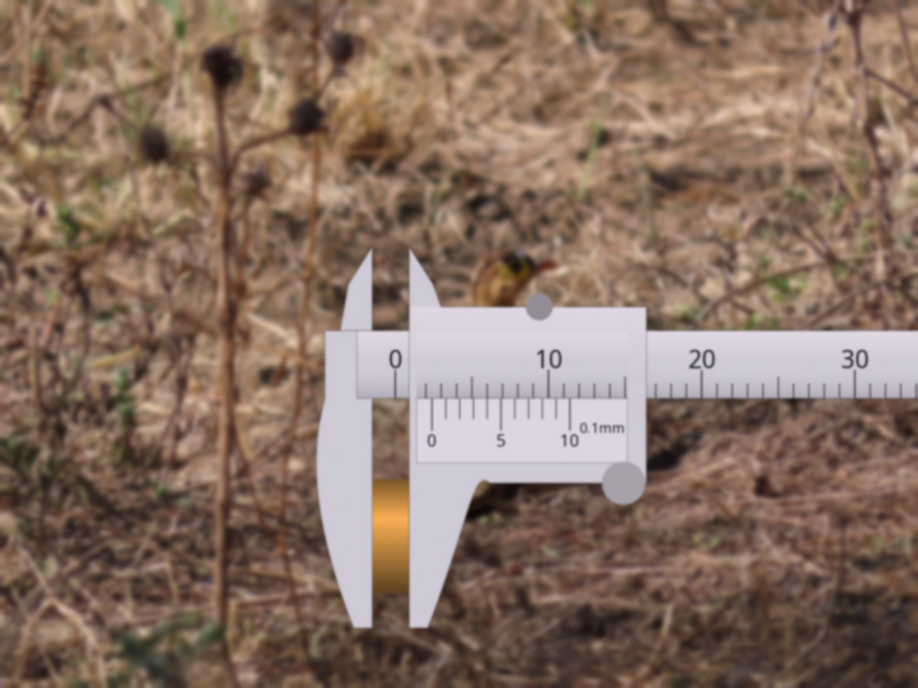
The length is 2.4mm
